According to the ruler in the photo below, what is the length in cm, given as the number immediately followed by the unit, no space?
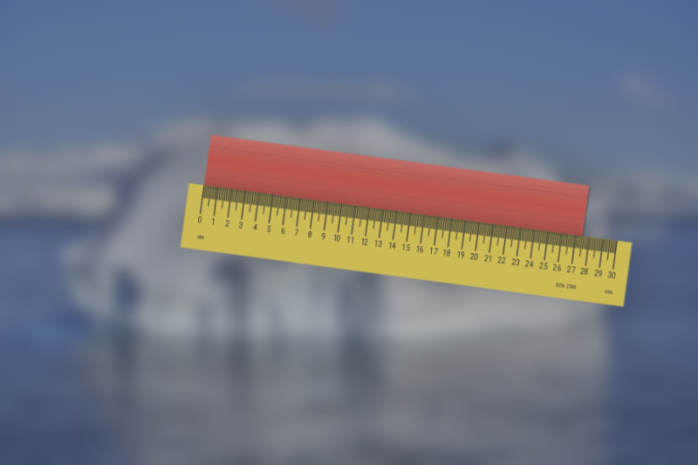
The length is 27.5cm
